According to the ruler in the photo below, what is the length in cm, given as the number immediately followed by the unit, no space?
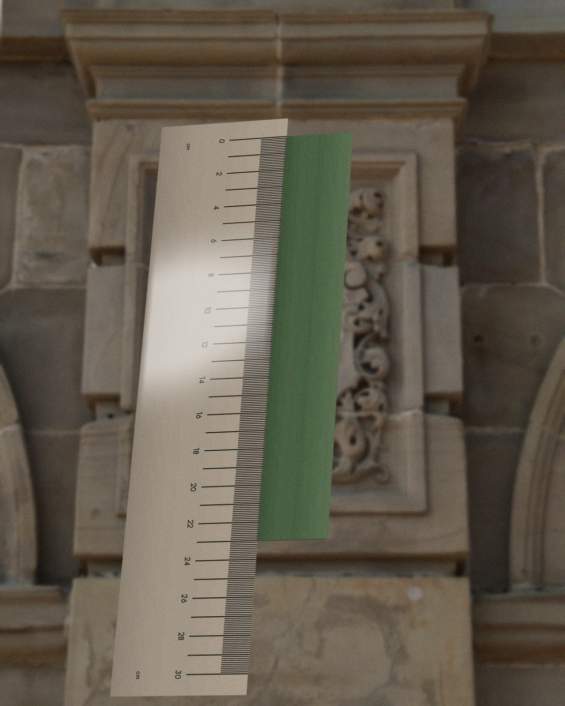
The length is 23cm
